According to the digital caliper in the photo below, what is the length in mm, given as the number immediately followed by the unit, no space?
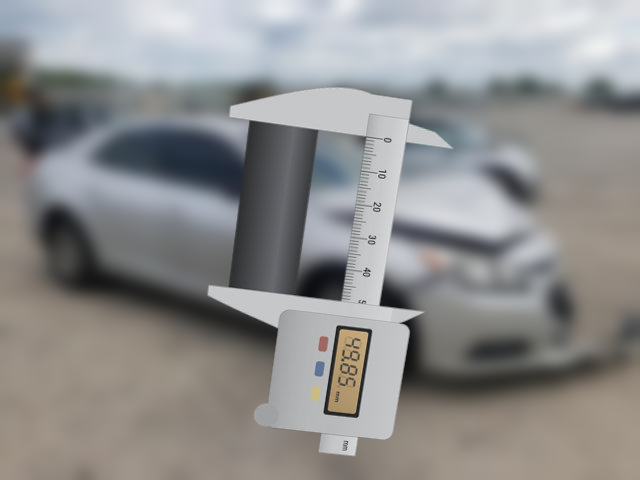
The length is 49.85mm
